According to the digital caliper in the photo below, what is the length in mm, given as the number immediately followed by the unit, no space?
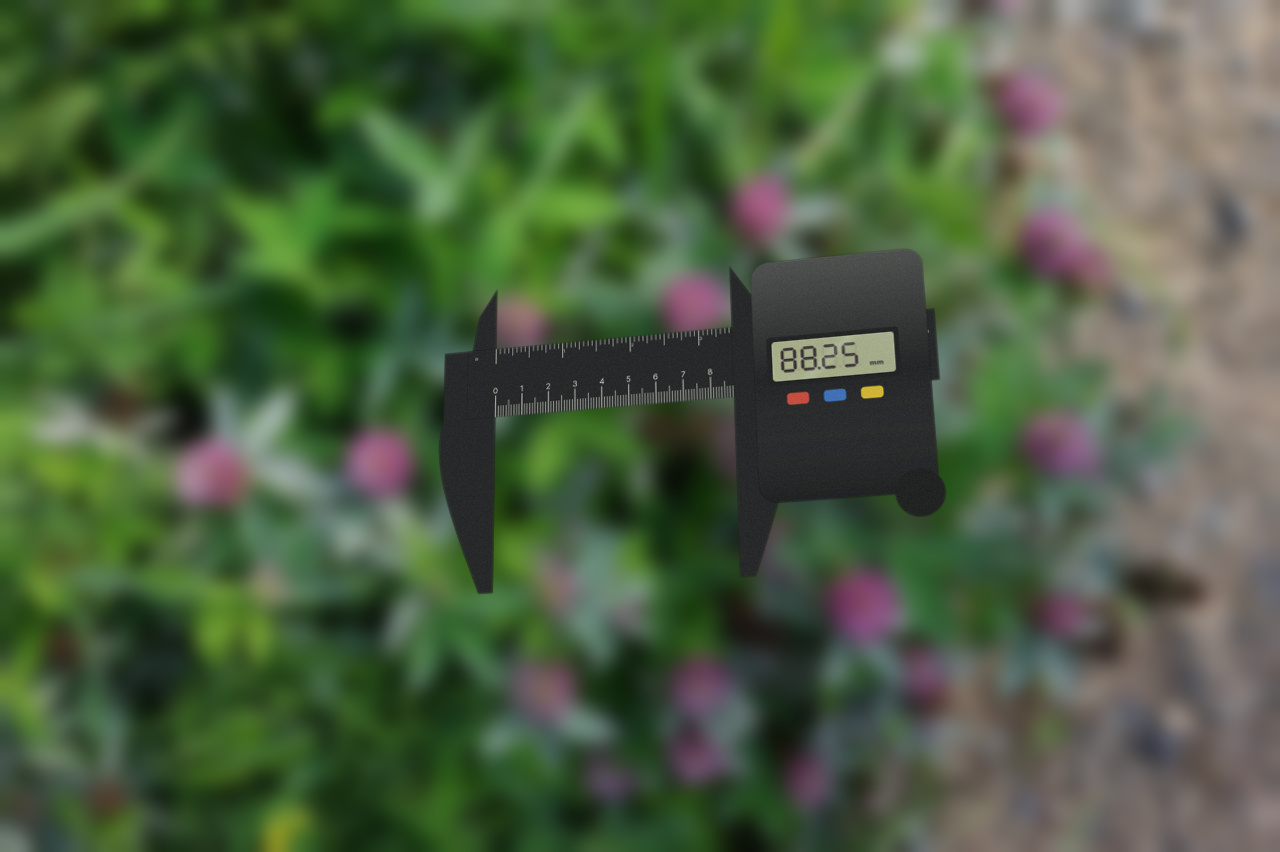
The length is 88.25mm
